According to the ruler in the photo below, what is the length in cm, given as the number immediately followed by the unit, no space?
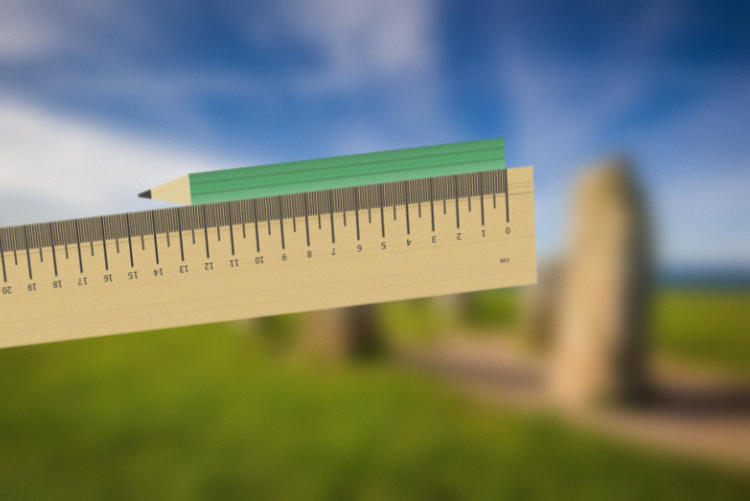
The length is 14.5cm
